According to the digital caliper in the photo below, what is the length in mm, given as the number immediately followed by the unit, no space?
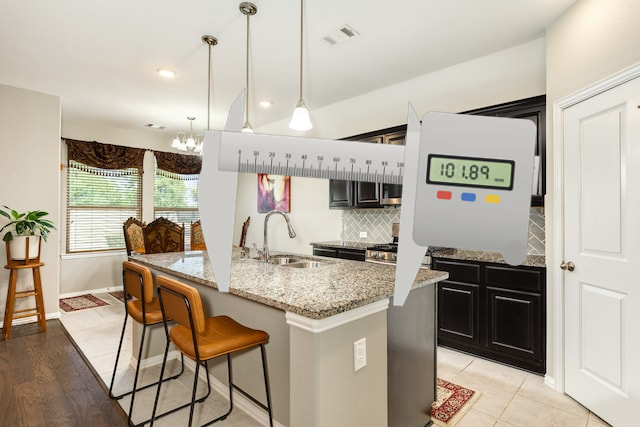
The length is 101.89mm
